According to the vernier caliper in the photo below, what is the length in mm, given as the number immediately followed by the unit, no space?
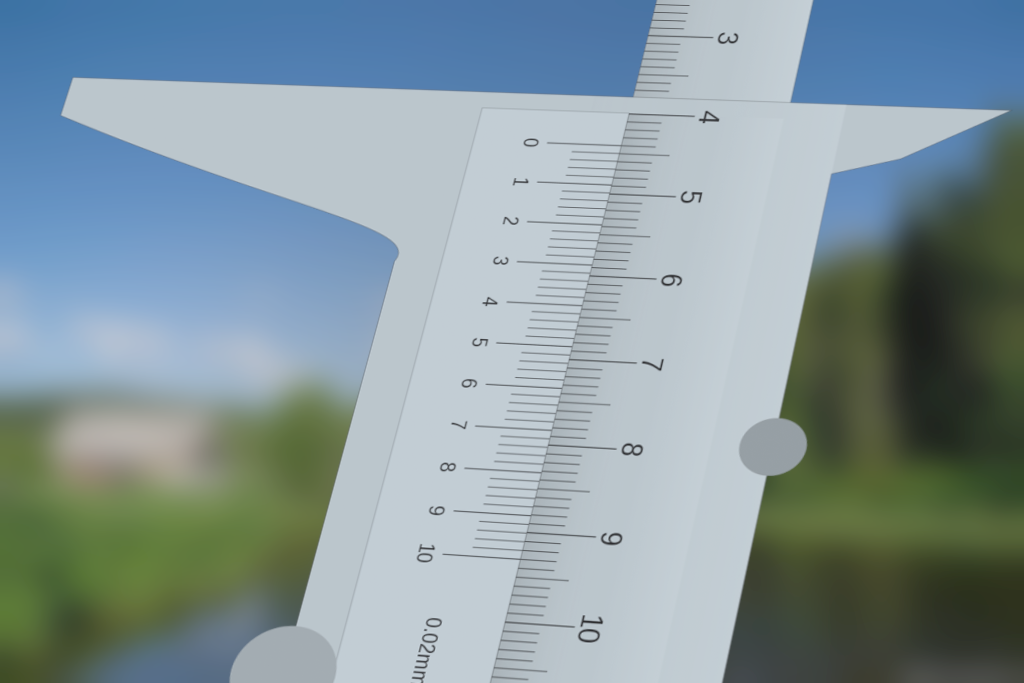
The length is 44.0mm
